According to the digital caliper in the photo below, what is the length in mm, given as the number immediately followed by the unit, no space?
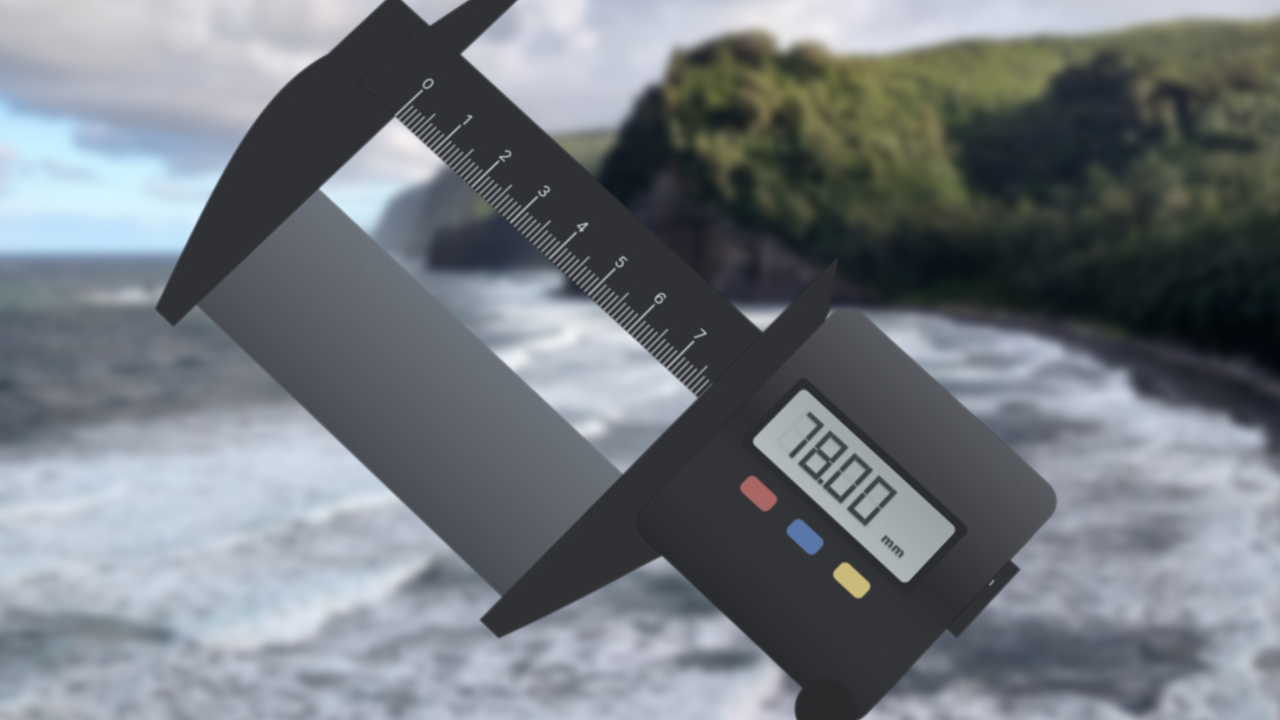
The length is 78.00mm
